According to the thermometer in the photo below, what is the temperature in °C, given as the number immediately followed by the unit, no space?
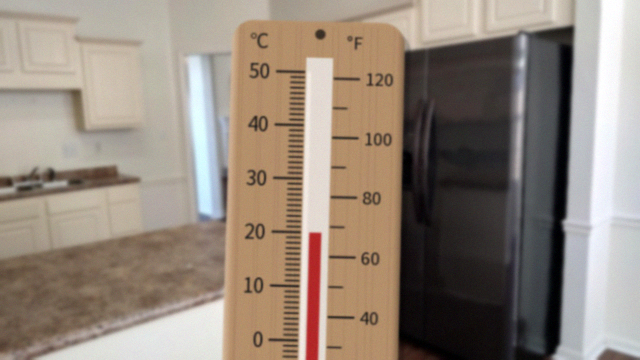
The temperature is 20°C
